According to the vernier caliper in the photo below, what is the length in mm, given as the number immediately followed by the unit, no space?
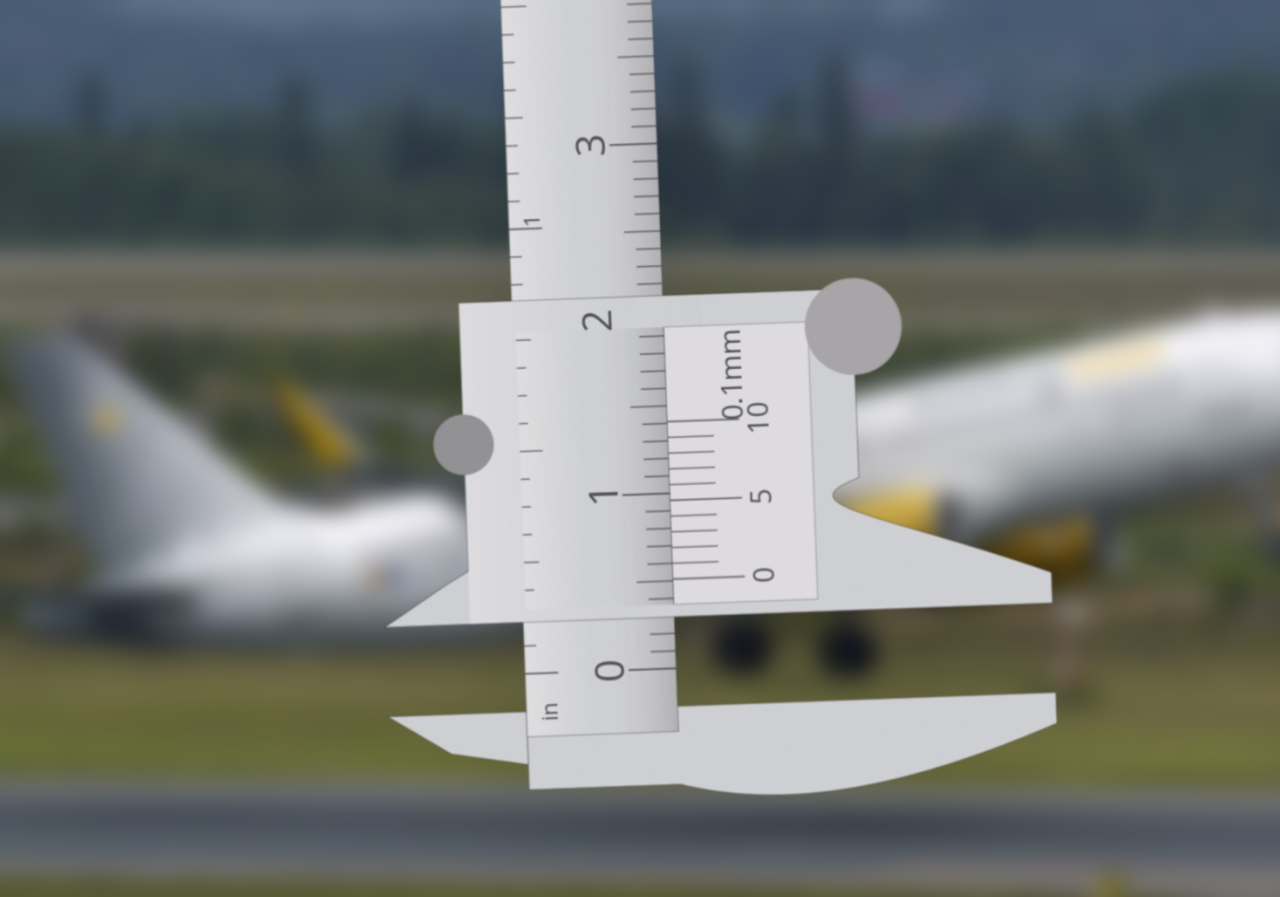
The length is 5.1mm
